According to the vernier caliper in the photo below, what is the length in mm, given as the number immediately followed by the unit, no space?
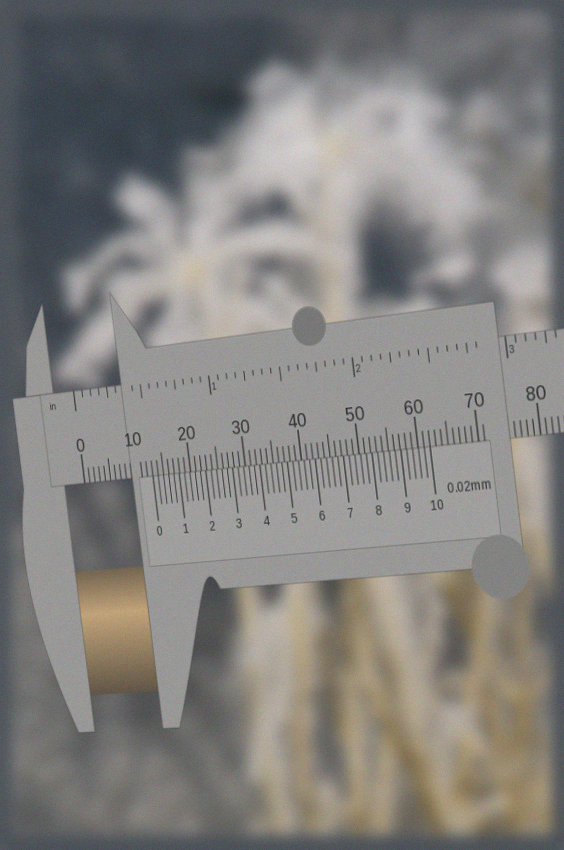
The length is 13.0mm
